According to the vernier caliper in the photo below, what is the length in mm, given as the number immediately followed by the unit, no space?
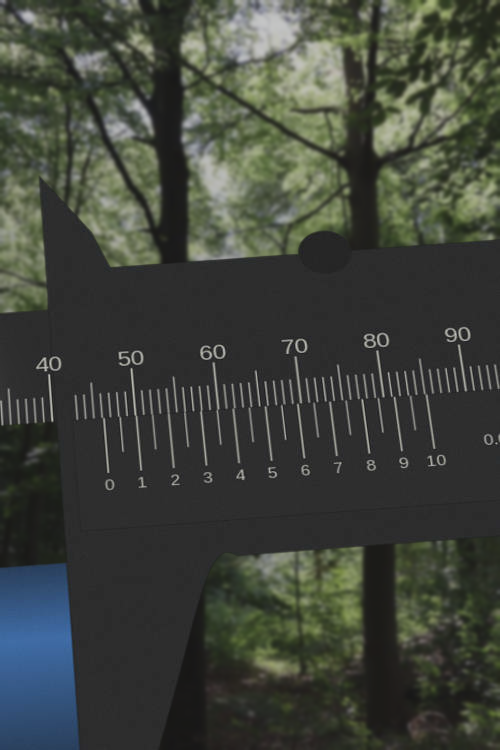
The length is 46.2mm
